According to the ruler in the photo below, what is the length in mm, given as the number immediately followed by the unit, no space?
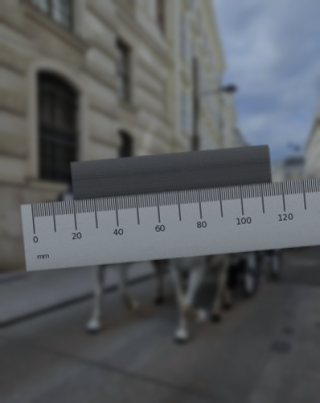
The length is 95mm
